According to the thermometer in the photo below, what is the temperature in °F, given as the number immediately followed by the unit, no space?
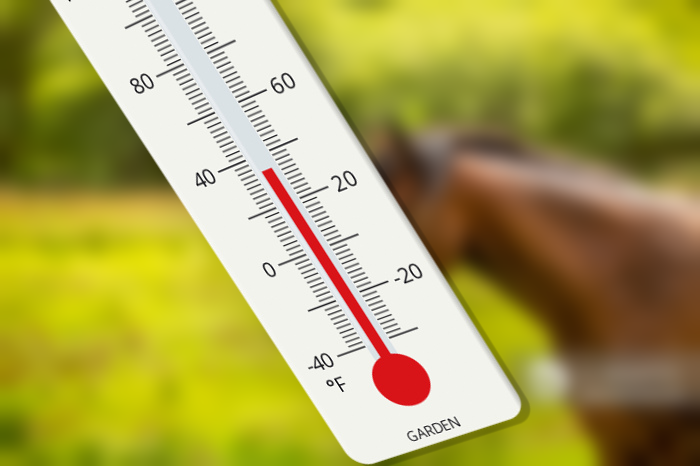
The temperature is 34°F
